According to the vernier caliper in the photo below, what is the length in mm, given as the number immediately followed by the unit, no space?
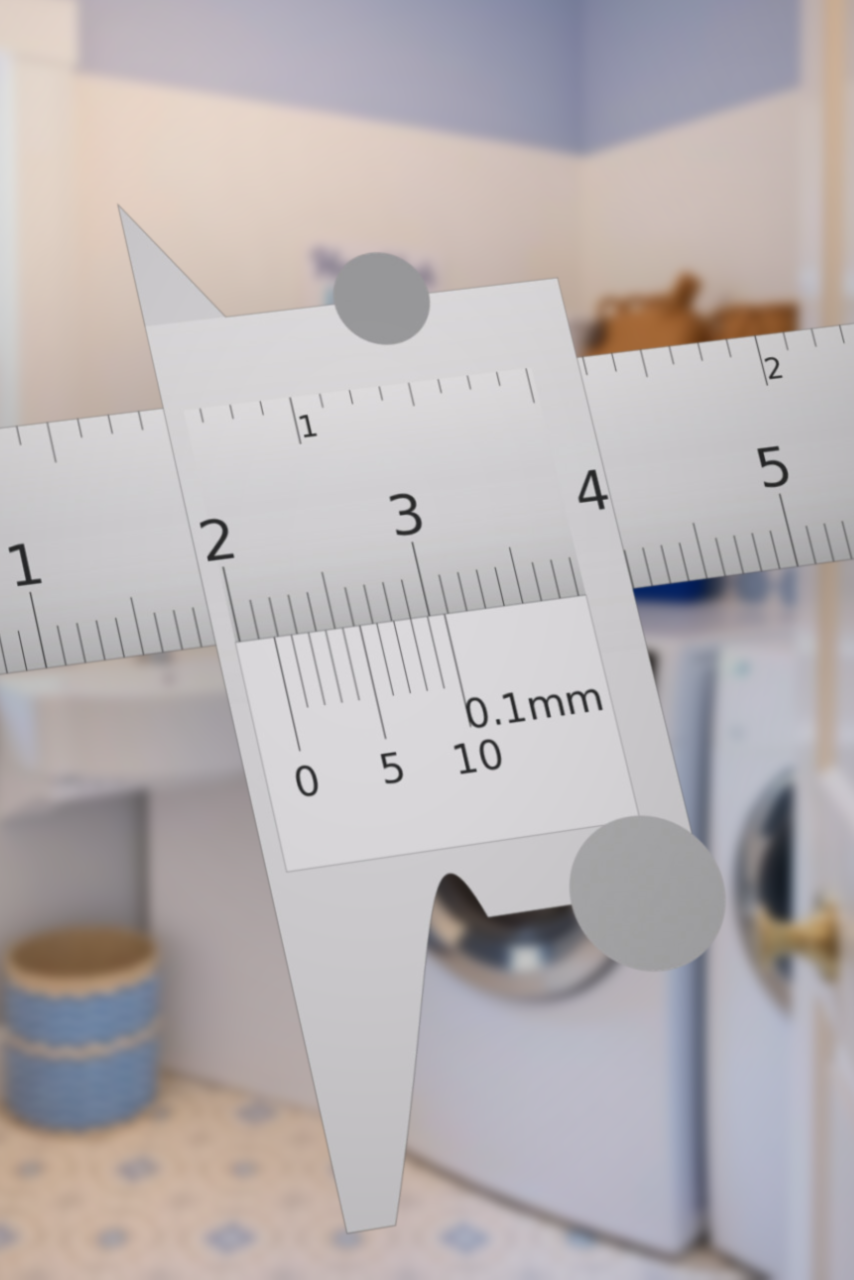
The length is 21.8mm
